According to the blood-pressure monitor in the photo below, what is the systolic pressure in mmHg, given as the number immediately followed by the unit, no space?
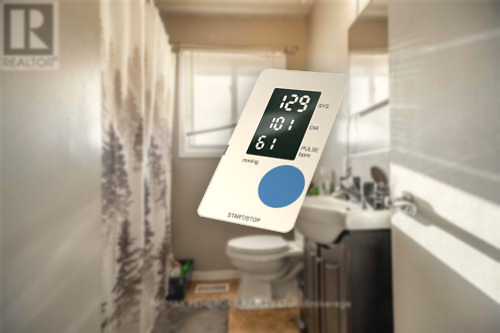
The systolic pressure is 129mmHg
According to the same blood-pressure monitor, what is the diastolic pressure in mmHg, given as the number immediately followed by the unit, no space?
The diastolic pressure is 101mmHg
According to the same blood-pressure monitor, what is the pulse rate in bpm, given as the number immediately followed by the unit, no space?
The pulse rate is 61bpm
